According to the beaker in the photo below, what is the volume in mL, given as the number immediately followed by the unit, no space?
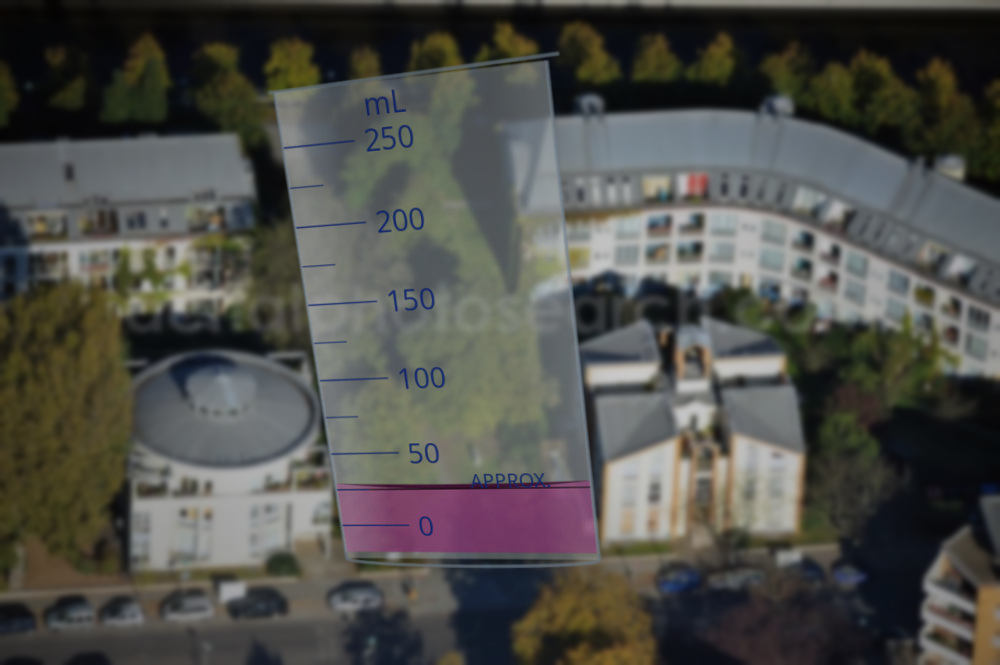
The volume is 25mL
